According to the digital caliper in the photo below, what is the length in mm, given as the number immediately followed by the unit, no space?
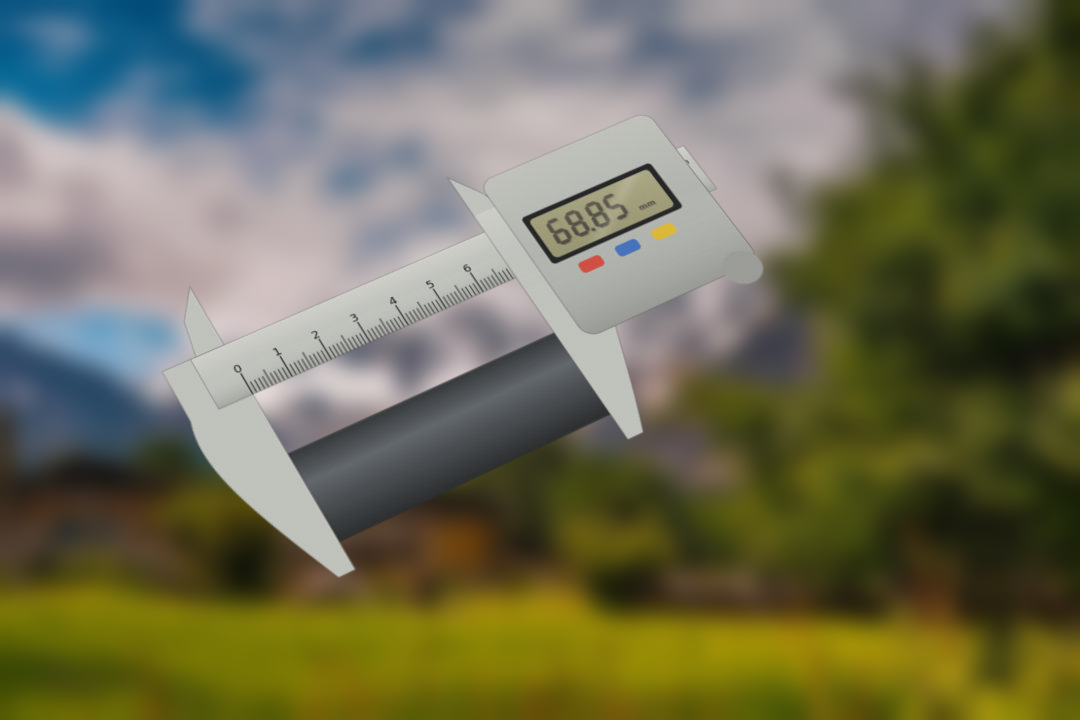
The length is 68.85mm
